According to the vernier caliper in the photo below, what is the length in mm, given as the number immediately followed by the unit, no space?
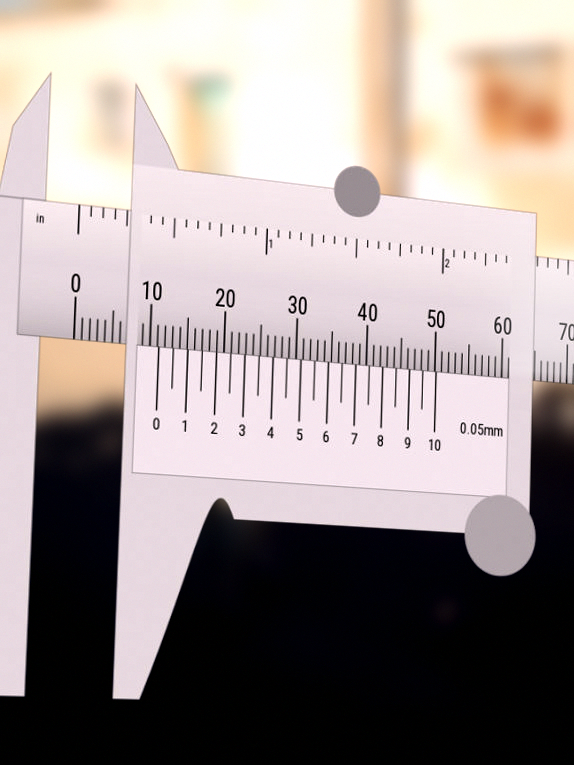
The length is 11.2mm
